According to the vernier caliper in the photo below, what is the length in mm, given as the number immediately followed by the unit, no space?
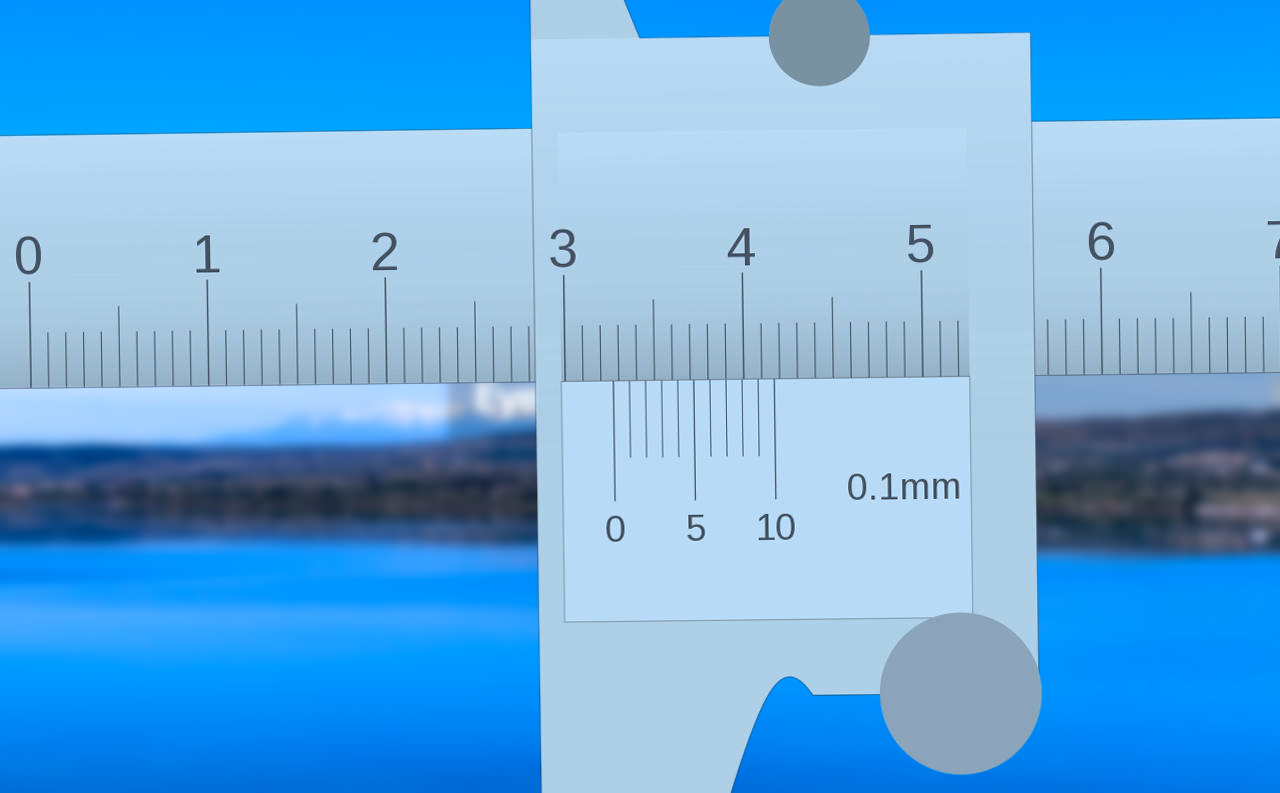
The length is 32.7mm
